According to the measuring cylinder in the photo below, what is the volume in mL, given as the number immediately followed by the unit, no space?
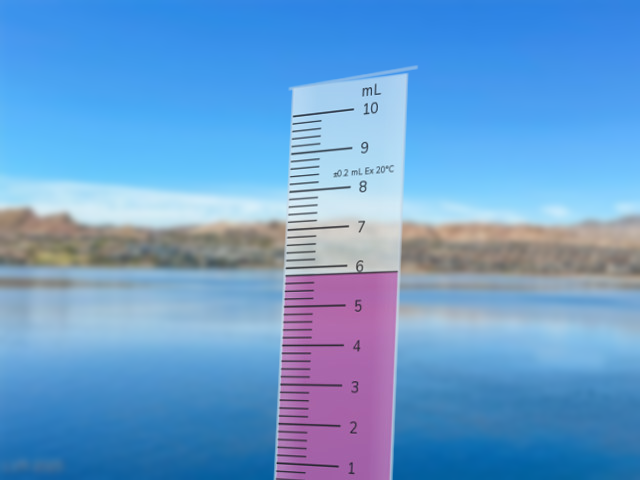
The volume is 5.8mL
